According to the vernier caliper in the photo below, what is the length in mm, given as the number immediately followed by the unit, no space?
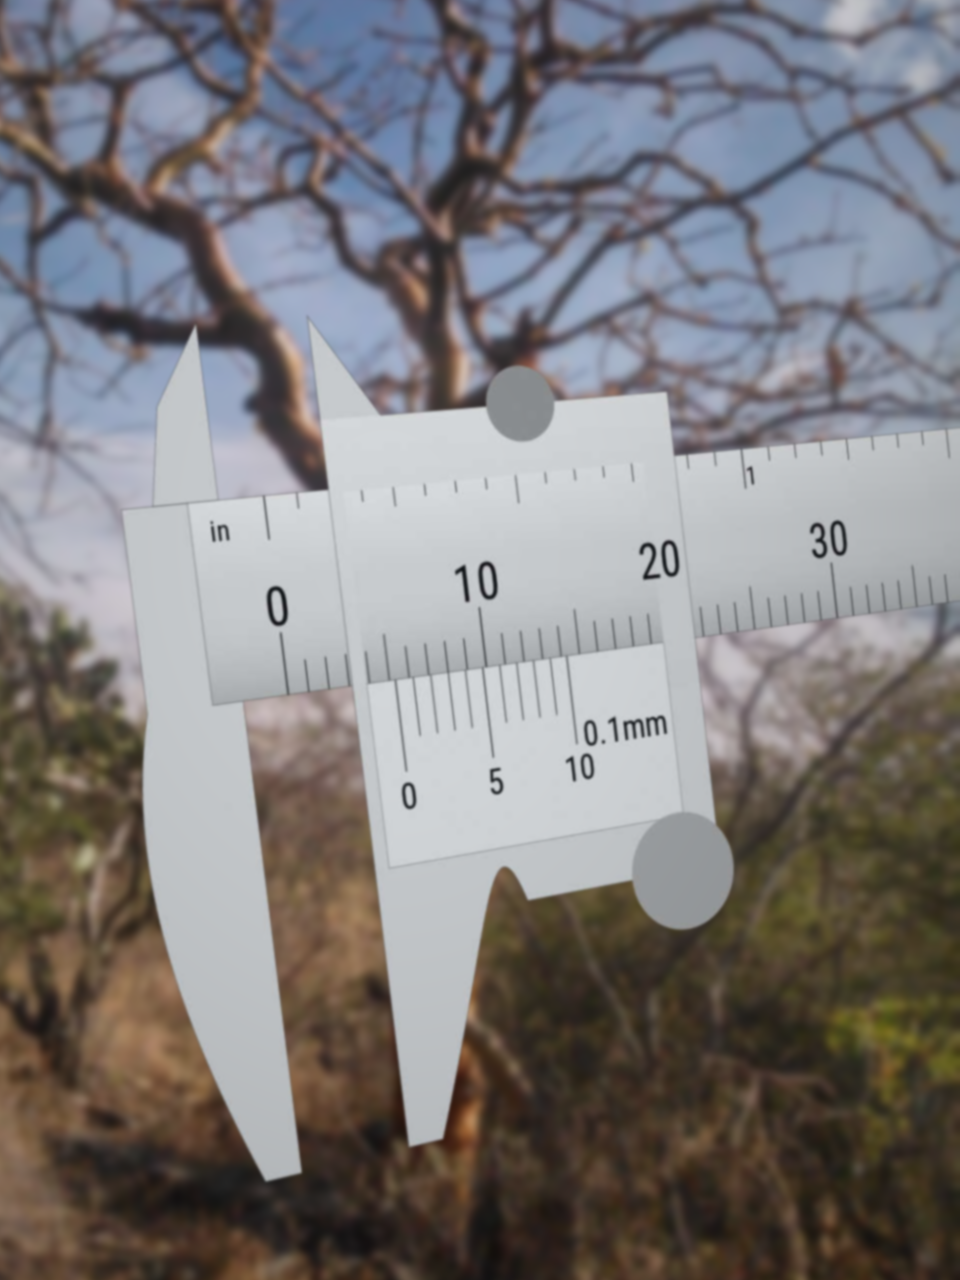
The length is 5.3mm
